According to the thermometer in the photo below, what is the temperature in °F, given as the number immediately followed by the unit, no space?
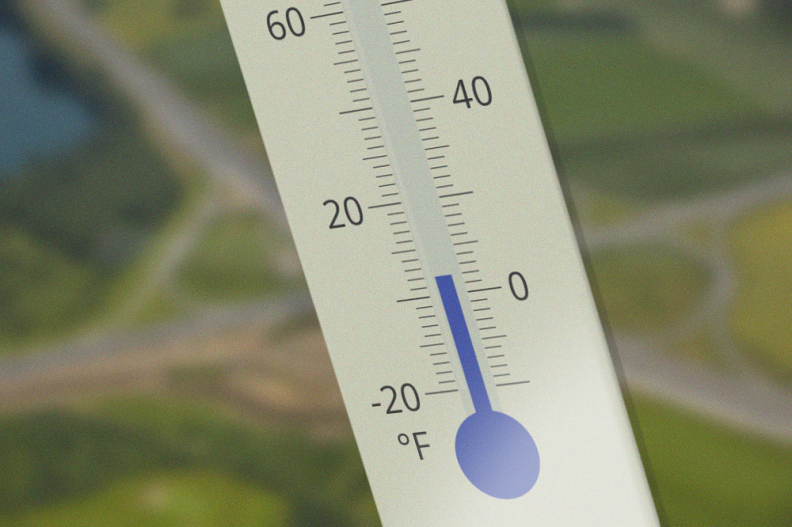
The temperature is 4°F
